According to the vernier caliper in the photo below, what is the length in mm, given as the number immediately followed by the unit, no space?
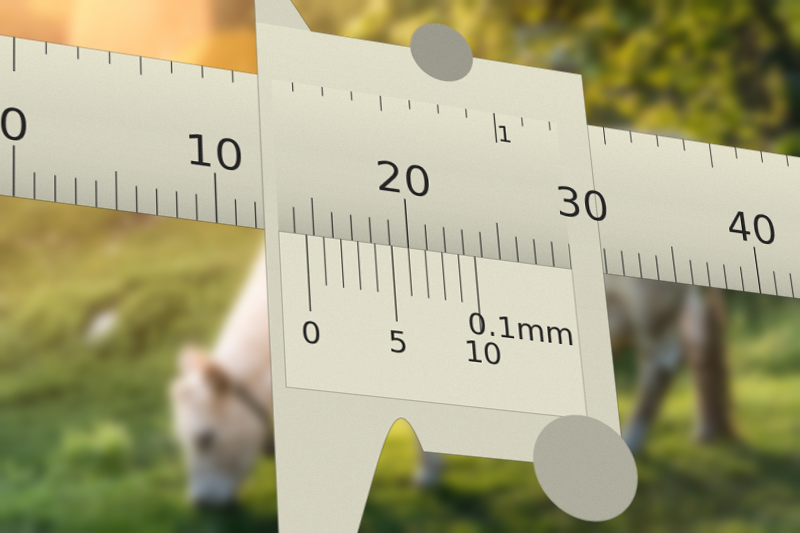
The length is 14.6mm
